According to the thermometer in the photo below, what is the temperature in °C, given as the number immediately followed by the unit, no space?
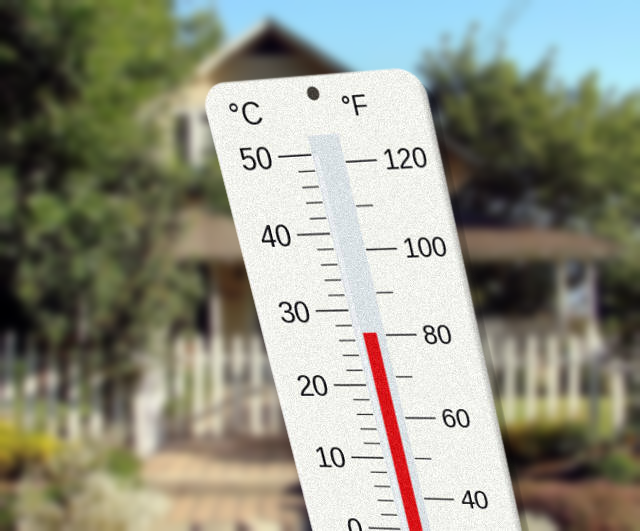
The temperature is 27°C
